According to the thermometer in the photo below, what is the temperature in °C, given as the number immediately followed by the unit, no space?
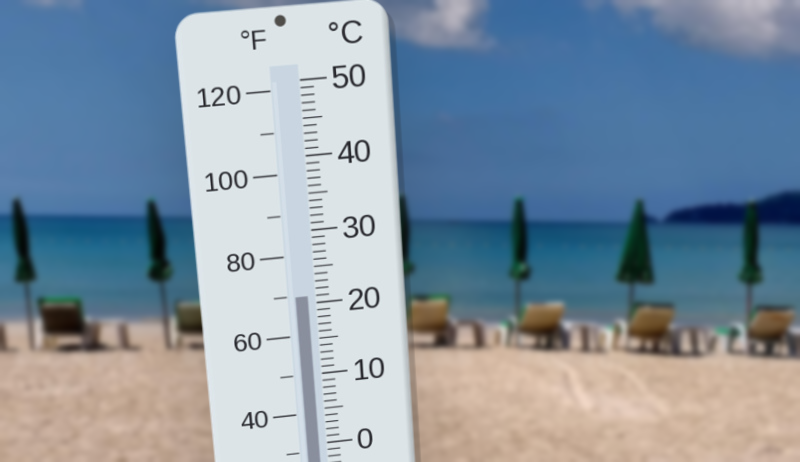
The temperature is 21°C
